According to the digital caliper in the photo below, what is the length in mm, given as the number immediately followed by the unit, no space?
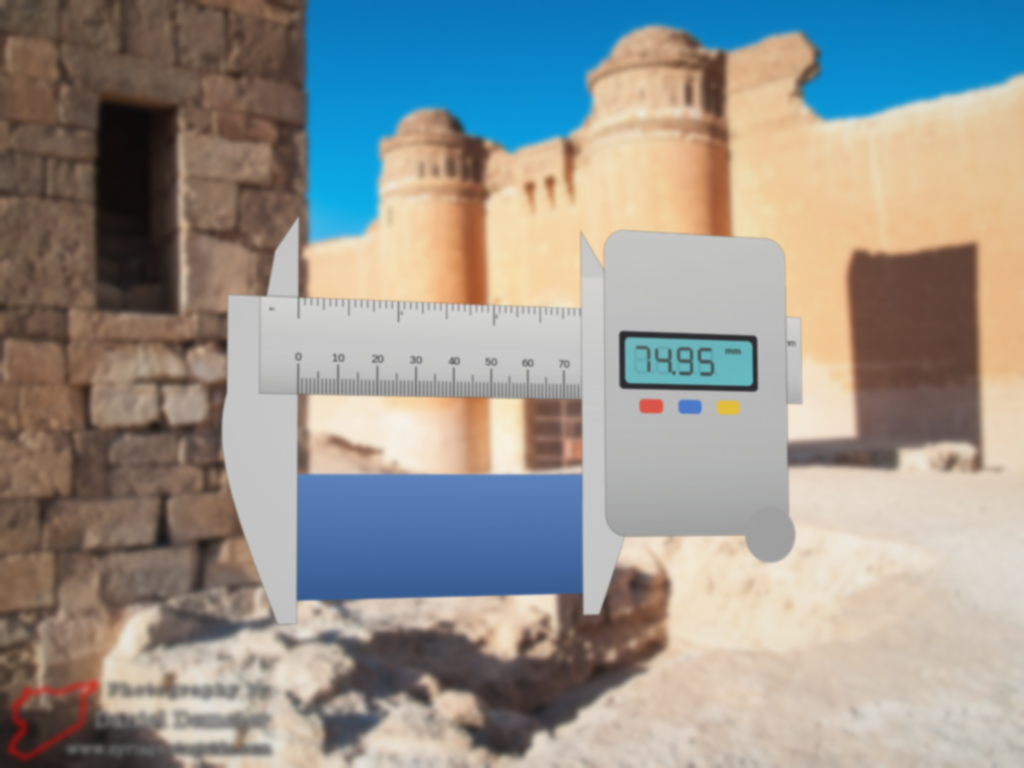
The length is 74.95mm
